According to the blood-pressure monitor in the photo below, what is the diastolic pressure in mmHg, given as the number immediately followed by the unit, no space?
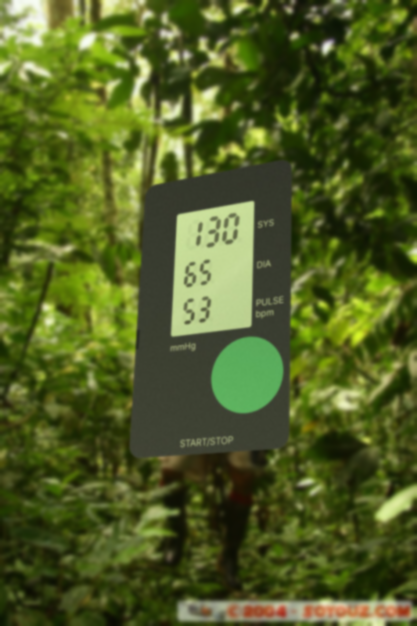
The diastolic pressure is 65mmHg
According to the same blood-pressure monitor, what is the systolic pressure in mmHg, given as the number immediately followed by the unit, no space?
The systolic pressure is 130mmHg
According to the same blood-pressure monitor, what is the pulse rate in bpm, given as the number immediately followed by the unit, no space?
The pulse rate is 53bpm
